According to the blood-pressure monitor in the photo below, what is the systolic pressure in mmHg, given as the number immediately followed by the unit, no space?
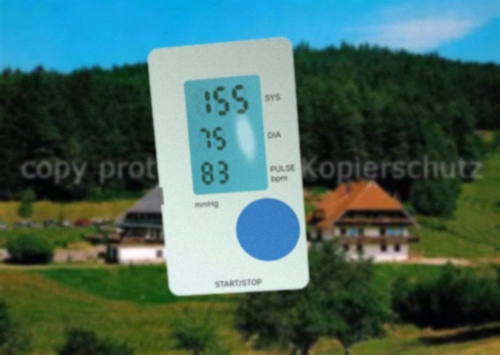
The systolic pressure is 155mmHg
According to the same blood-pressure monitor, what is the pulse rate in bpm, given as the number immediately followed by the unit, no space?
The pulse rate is 83bpm
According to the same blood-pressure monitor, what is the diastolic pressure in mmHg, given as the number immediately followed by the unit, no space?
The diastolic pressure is 75mmHg
